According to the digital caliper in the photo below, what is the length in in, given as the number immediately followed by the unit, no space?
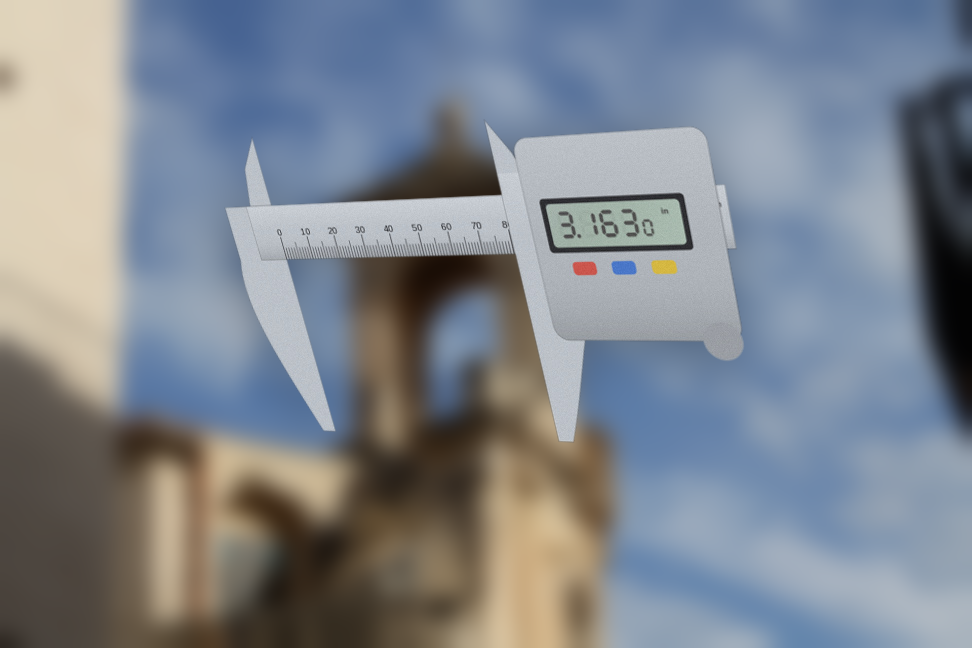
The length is 3.1630in
